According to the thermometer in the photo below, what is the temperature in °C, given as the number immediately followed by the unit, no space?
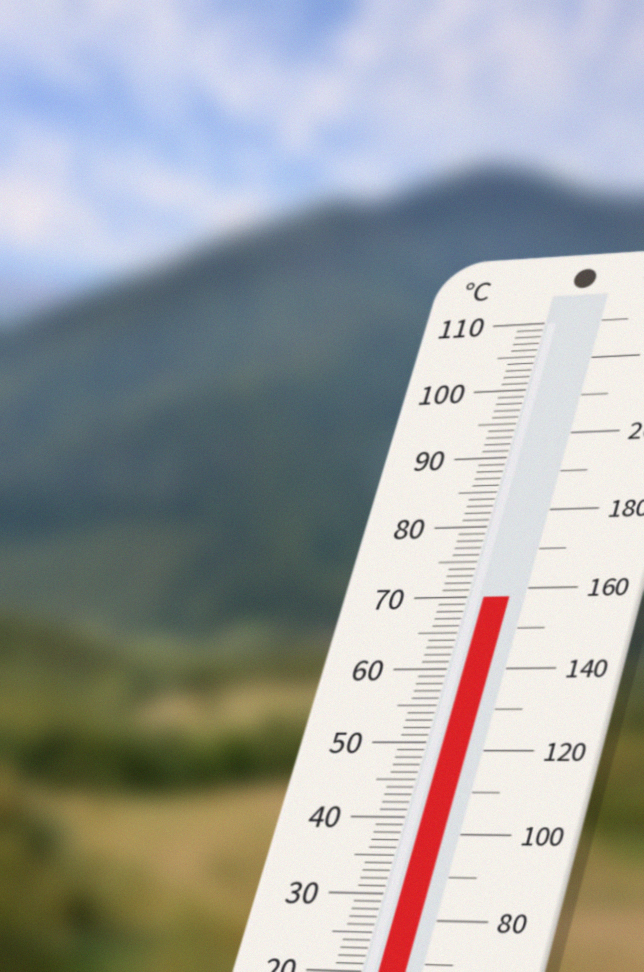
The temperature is 70°C
